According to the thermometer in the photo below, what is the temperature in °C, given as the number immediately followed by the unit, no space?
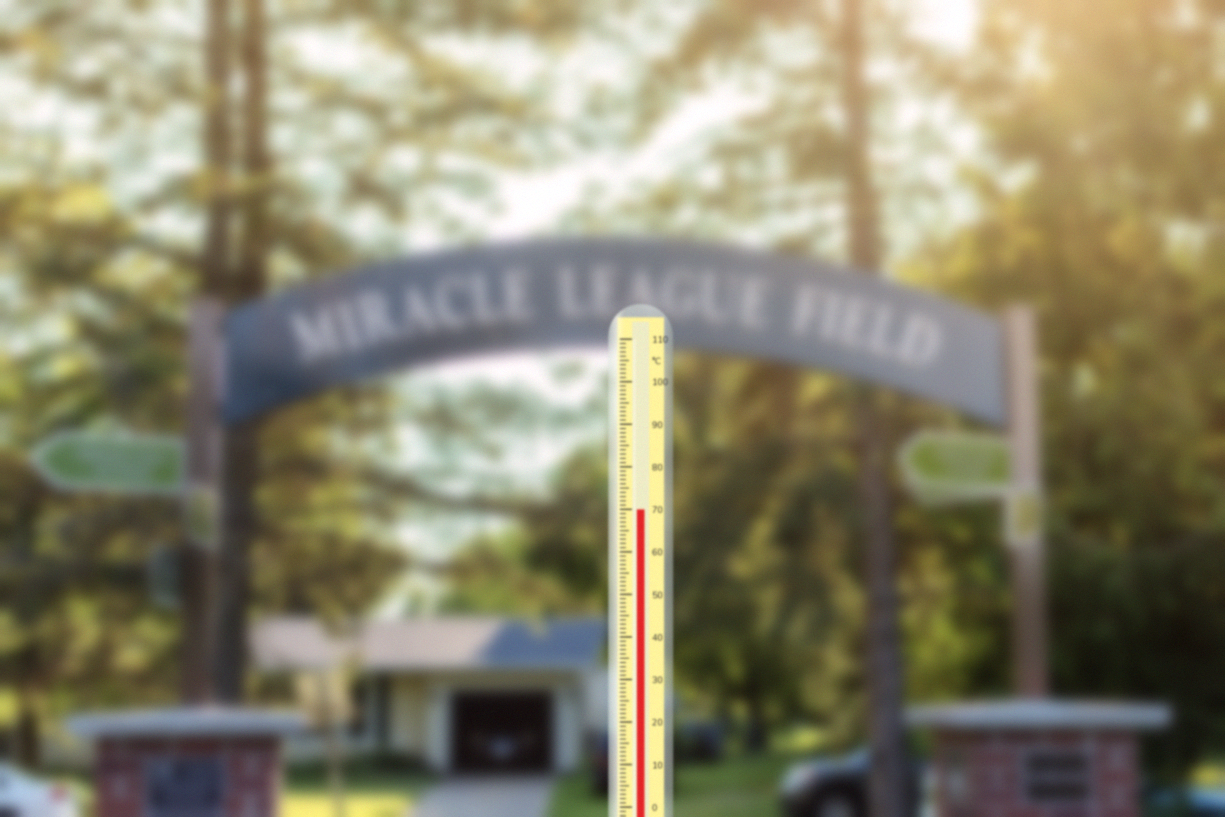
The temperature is 70°C
